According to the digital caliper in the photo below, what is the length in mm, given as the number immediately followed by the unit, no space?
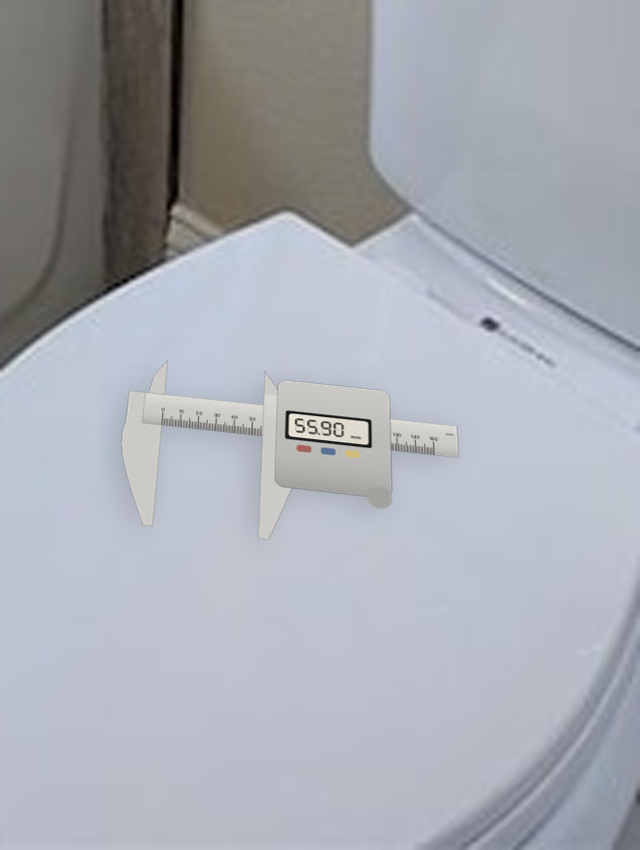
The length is 55.90mm
